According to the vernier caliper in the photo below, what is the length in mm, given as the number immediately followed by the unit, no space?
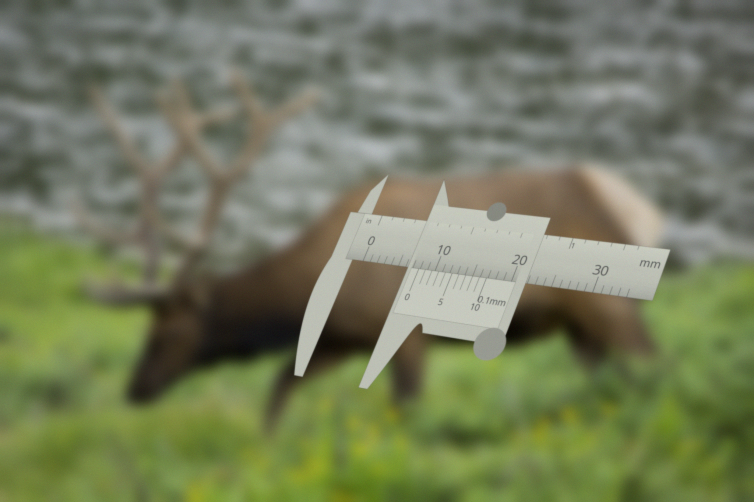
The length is 7.8mm
